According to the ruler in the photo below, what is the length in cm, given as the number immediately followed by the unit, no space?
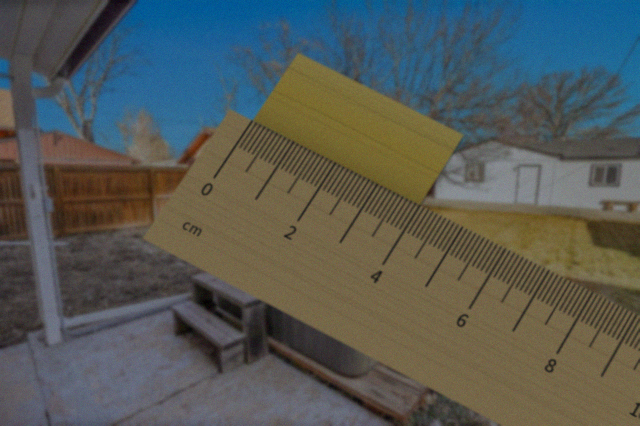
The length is 4cm
